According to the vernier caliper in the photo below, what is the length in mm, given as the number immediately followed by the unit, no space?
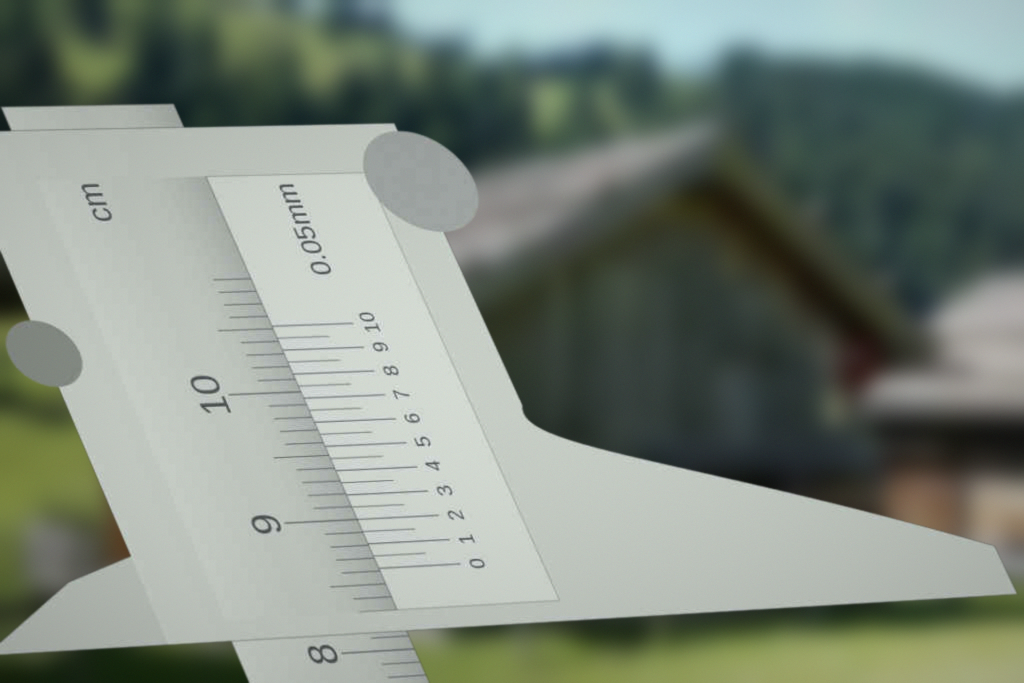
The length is 86.2mm
